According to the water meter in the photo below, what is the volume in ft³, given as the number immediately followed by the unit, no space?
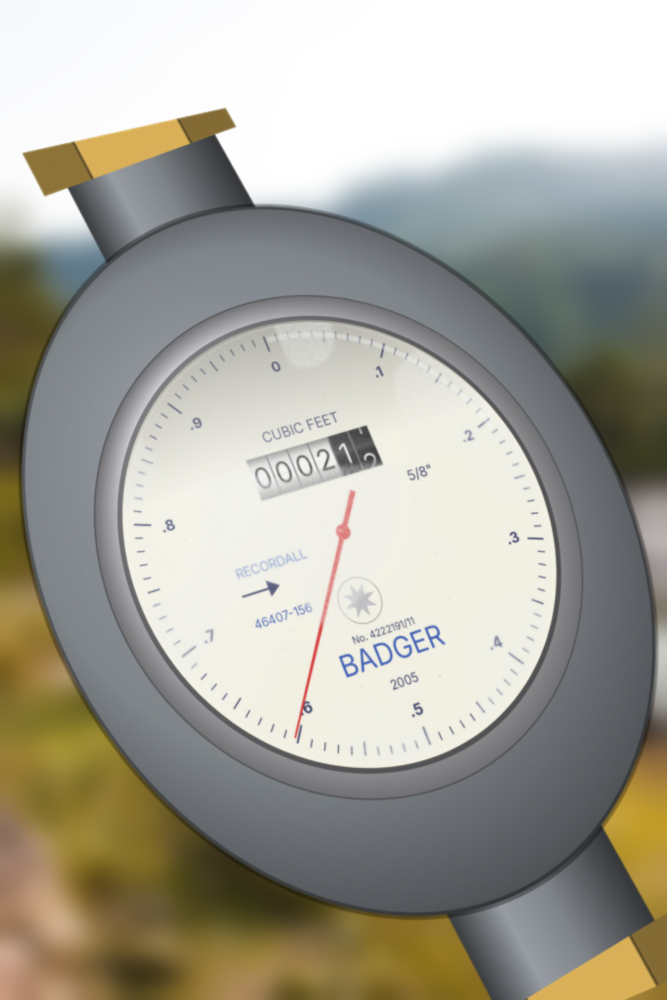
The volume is 211.60ft³
